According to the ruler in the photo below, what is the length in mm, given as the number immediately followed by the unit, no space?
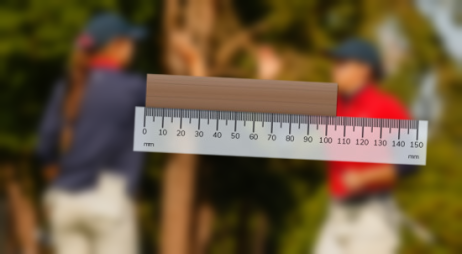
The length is 105mm
